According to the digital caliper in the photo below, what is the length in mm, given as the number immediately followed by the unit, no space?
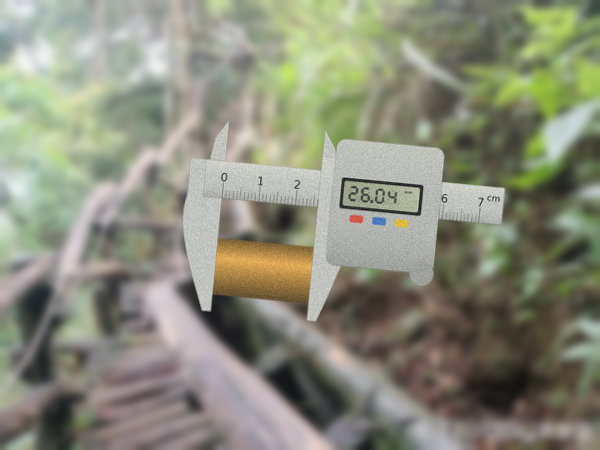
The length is 26.04mm
